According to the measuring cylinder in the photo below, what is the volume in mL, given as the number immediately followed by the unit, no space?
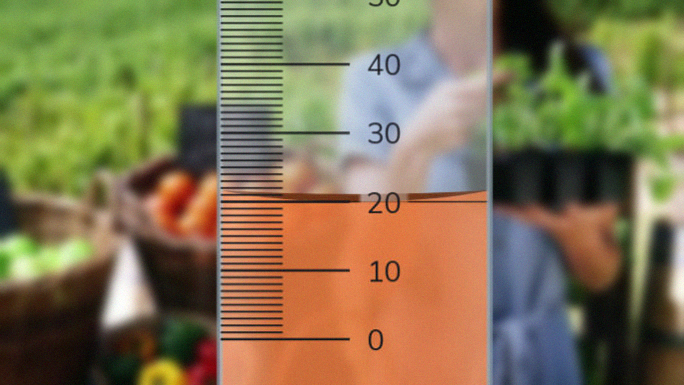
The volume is 20mL
